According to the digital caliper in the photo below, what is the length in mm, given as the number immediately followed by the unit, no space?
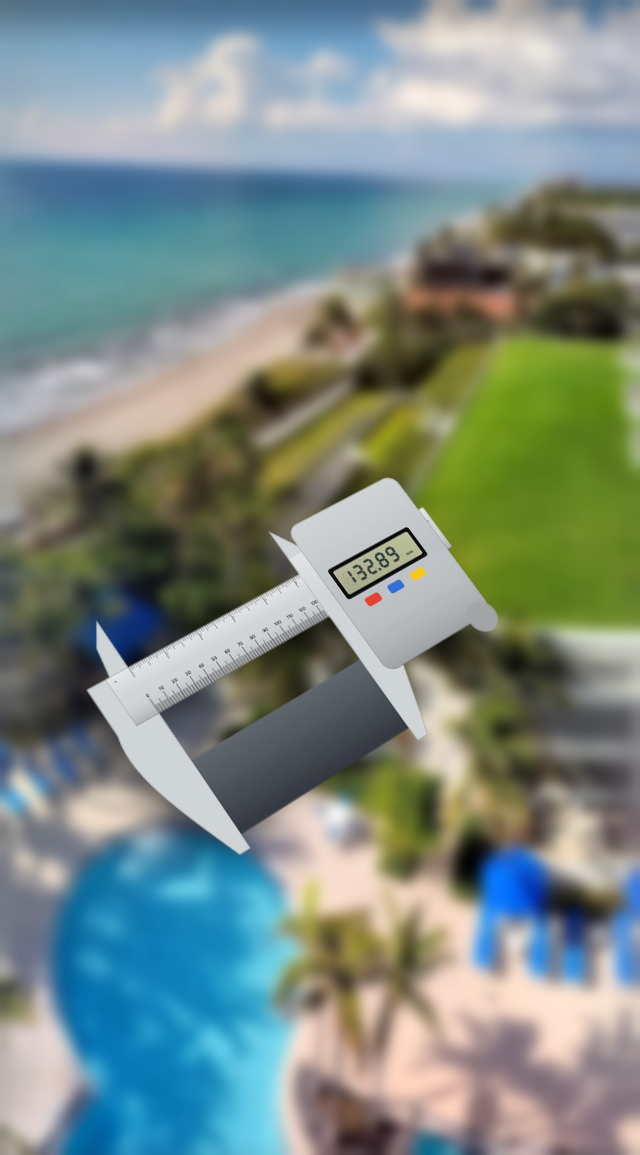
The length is 132.89mm
